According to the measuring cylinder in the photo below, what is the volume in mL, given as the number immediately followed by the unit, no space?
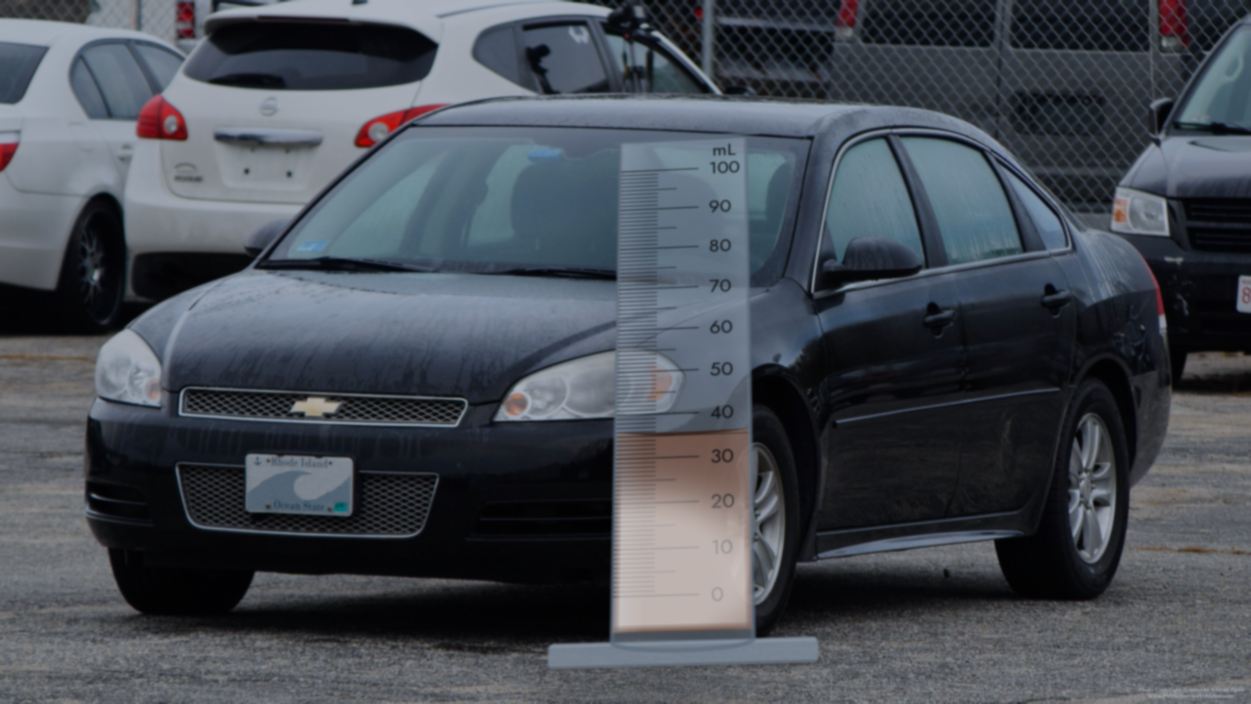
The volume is 35mL
